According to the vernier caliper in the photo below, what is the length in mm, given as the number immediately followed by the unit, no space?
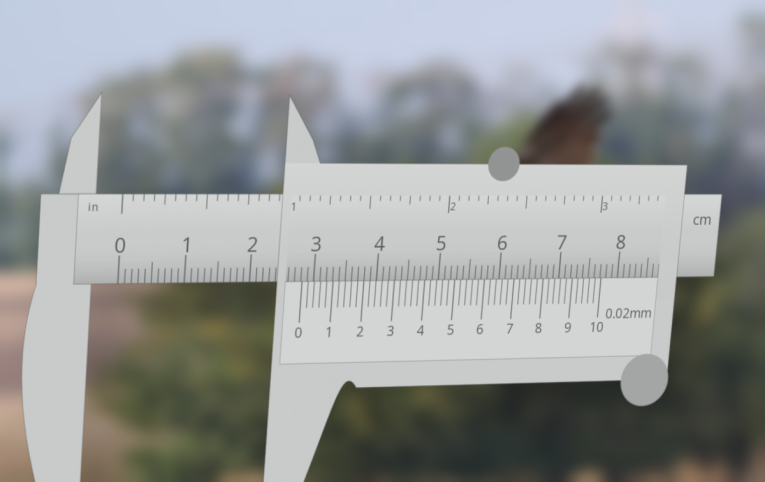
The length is 28.2mm
